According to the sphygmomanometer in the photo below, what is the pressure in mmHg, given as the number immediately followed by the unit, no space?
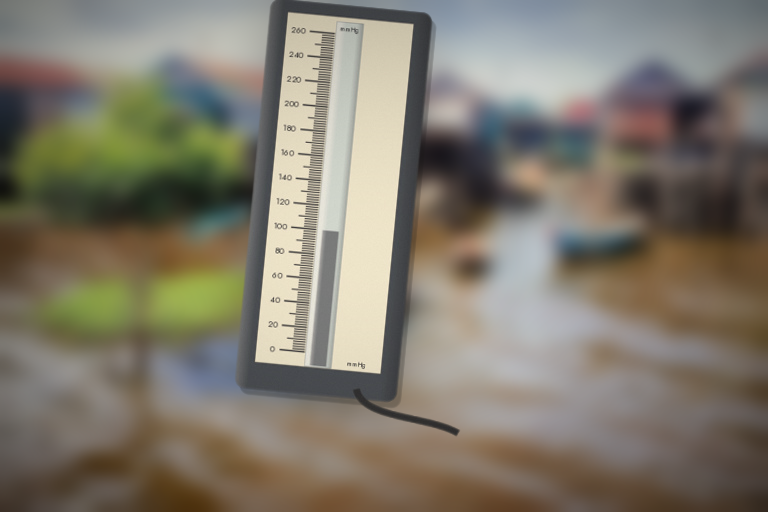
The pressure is 100mmHg
